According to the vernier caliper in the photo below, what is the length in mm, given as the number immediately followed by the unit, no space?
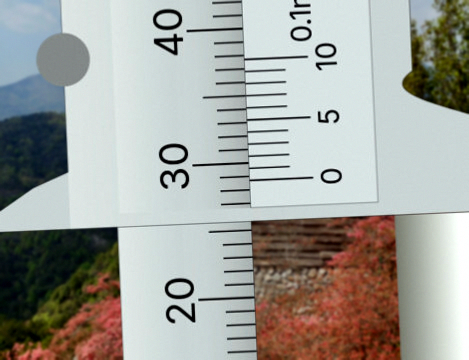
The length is 28.7mm
